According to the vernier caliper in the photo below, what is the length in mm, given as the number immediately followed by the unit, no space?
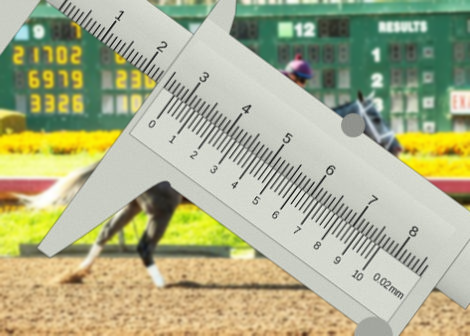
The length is 27.5mm
